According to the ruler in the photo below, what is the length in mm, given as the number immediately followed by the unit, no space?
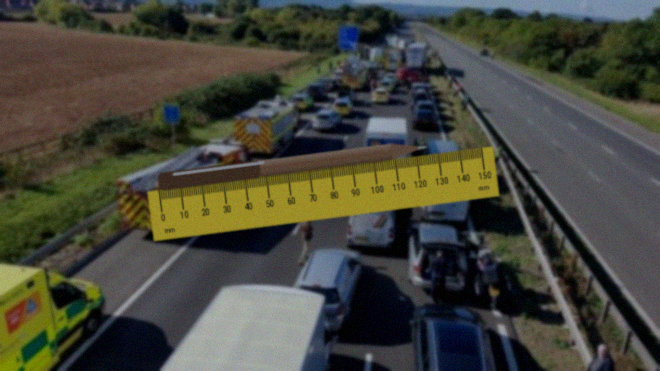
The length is 125mm
